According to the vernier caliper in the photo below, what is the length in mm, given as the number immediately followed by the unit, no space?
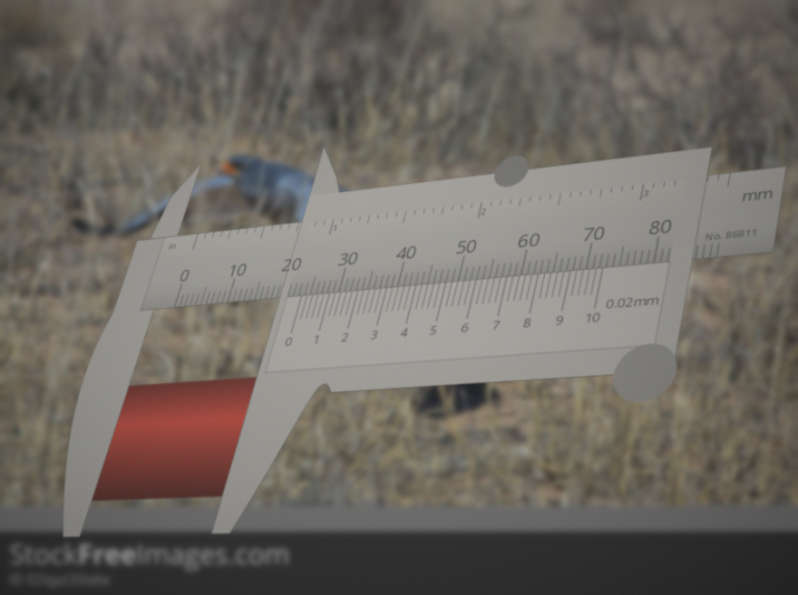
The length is 23.5mm
